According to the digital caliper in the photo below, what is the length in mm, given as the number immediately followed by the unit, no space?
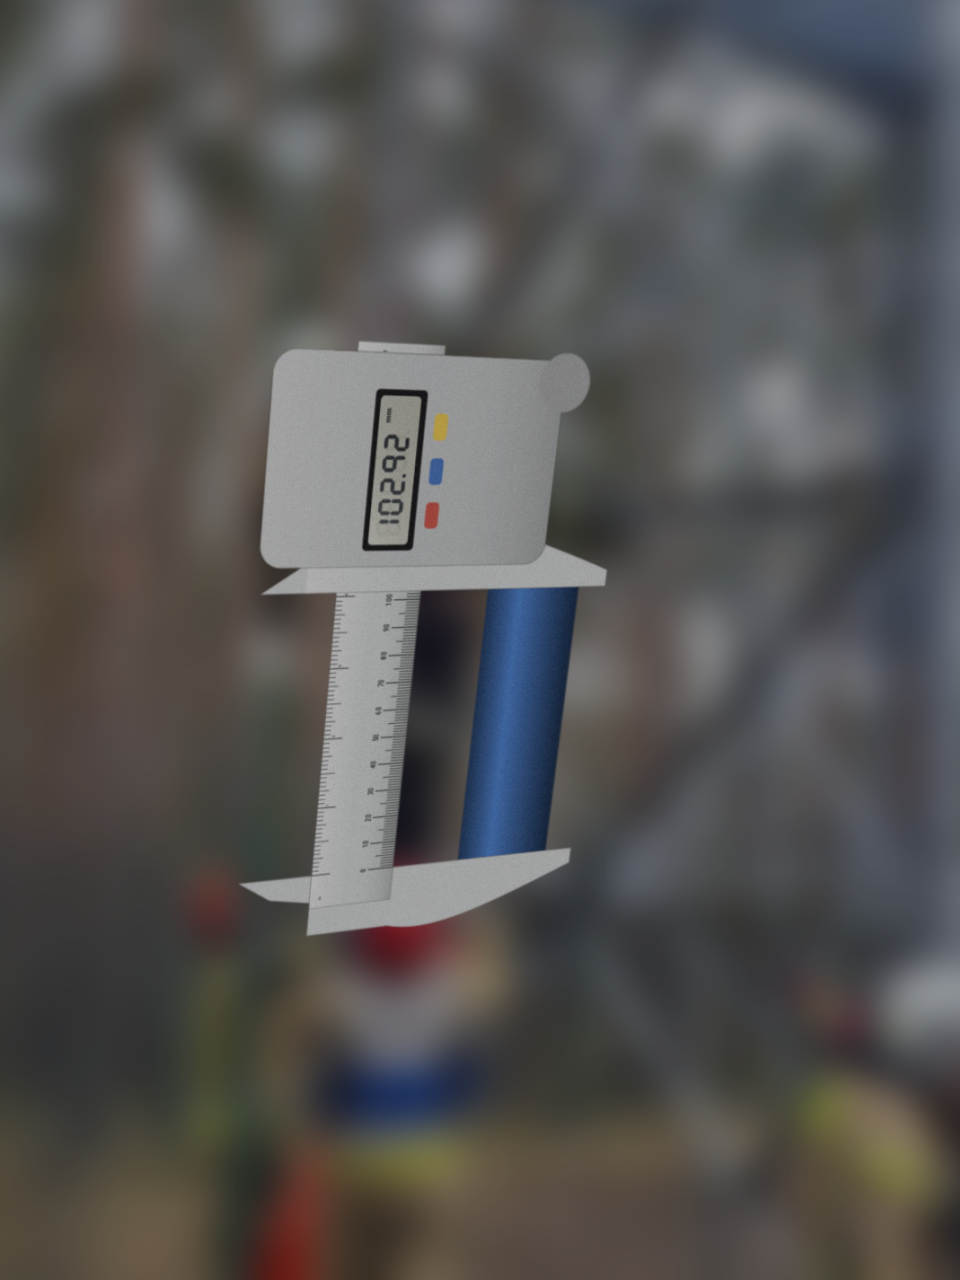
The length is 102.92mm
